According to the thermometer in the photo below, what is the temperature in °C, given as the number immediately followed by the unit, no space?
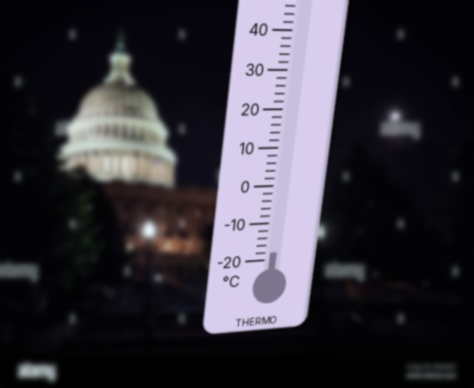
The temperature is -18°C
